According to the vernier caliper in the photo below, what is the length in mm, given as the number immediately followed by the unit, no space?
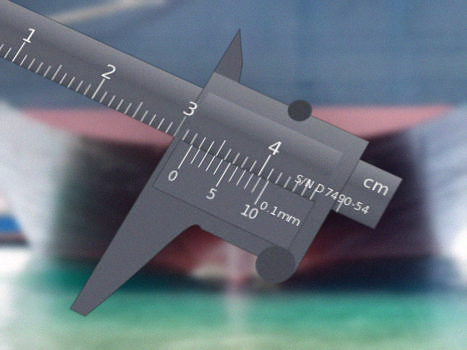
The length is 32.2mm
